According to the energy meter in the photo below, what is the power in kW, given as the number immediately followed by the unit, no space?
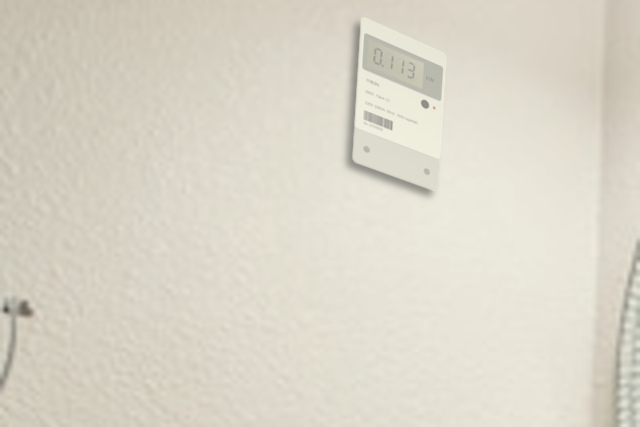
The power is 0.113kW
